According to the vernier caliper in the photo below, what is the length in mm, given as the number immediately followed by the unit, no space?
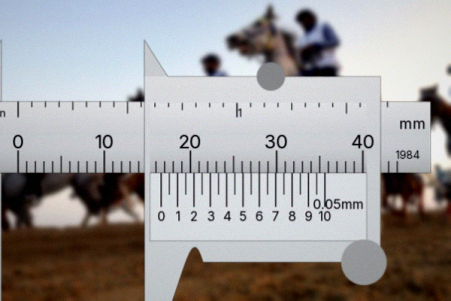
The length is 16.6mm
